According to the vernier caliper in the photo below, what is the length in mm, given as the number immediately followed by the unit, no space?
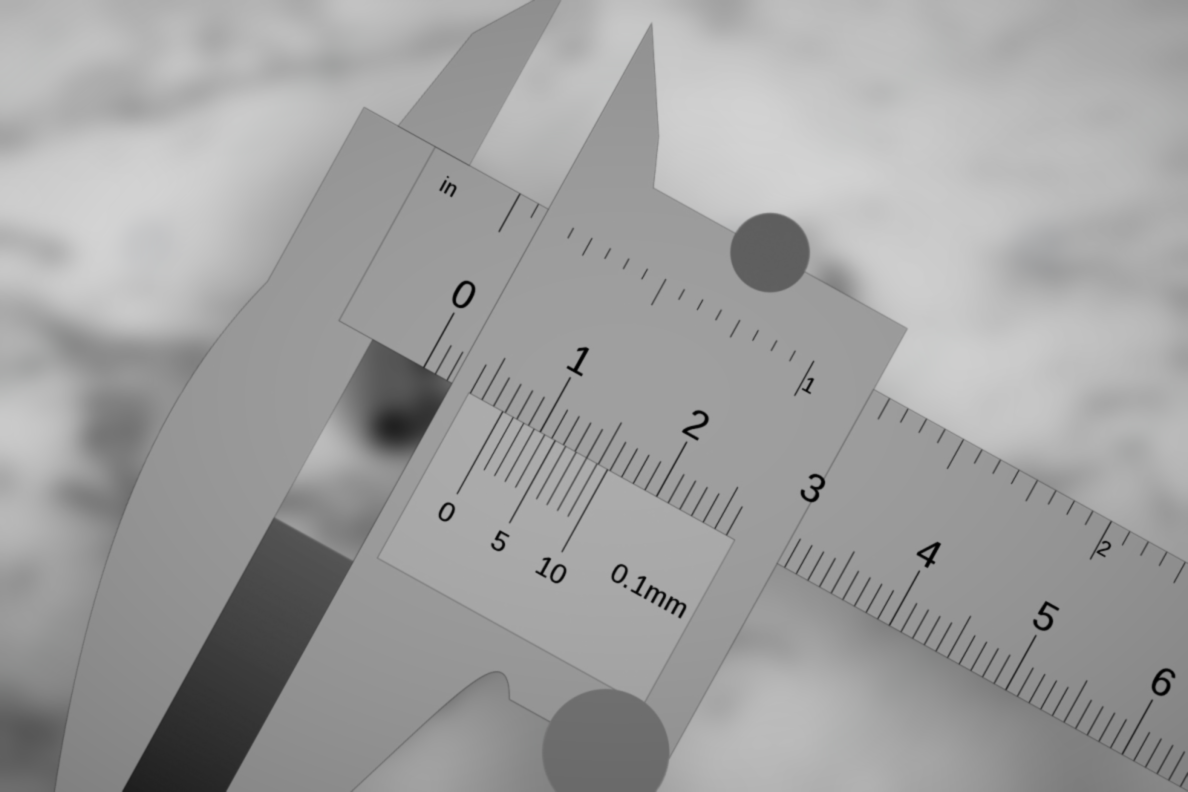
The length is 6.8mm
